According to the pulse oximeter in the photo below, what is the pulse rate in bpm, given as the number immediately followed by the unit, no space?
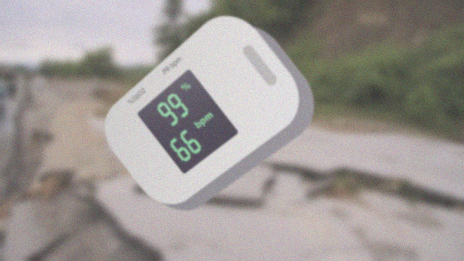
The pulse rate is 66bpm
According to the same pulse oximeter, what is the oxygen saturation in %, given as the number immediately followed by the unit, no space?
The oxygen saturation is 99%
